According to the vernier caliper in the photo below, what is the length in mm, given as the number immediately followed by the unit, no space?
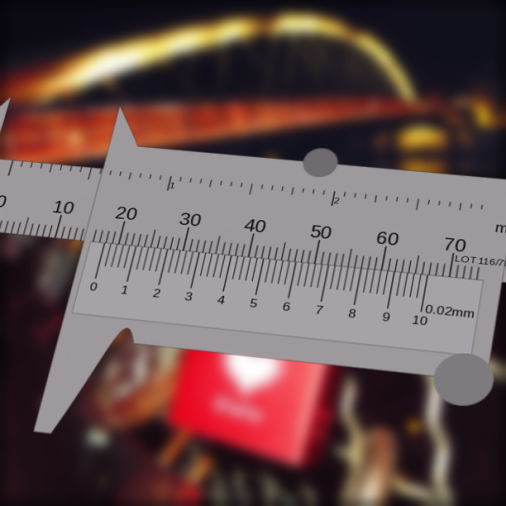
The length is 17.8mm
